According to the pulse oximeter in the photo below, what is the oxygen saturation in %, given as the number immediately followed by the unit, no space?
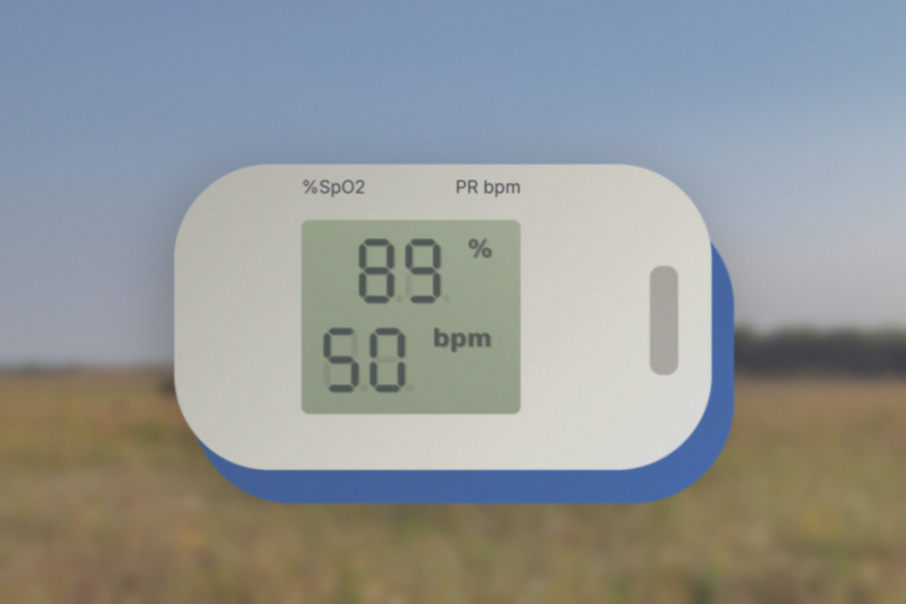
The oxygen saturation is 89%
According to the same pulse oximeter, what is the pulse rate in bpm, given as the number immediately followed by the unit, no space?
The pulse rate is 50bpm
